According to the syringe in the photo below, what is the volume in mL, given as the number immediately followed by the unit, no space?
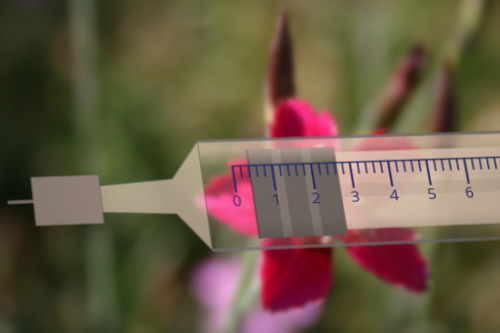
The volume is 0.4mL
